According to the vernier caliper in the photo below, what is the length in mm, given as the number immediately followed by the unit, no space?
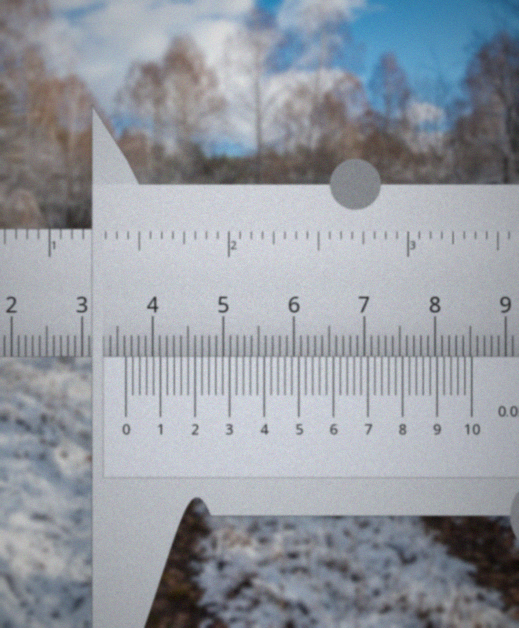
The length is 36.2mm
